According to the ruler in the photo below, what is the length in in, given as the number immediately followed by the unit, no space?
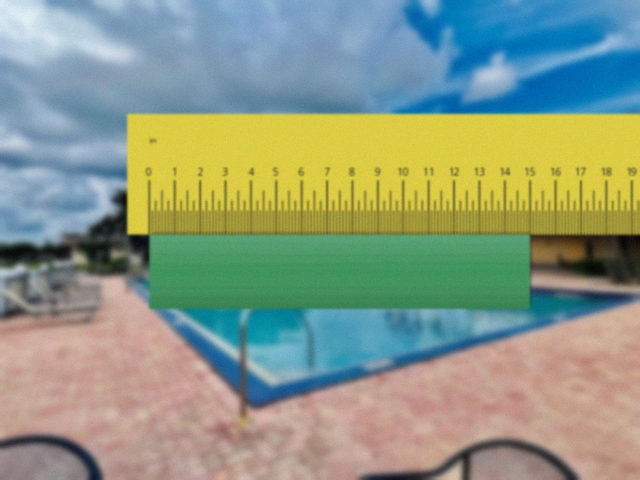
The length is 15in
